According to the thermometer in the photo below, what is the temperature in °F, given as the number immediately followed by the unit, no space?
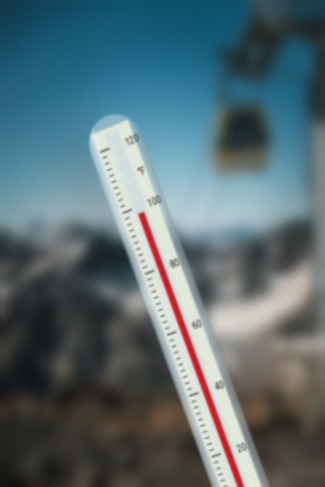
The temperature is 98°F
